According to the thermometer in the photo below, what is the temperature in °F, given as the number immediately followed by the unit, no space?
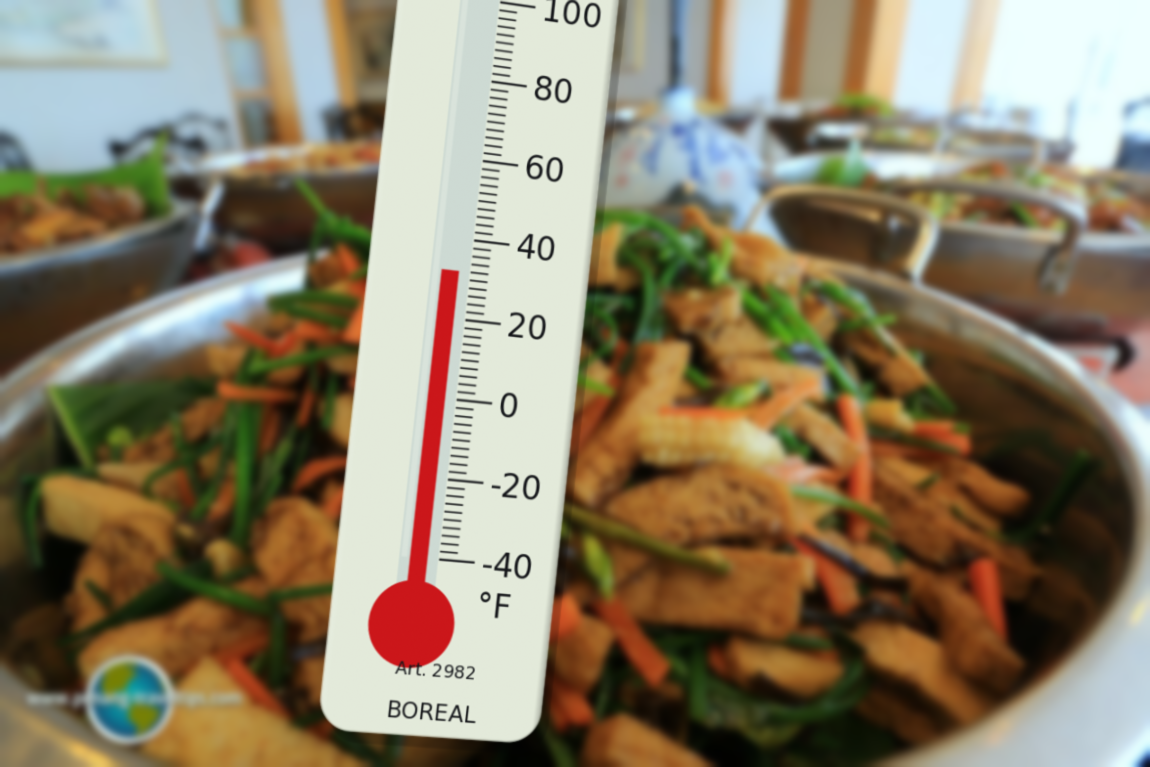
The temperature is 32°F
